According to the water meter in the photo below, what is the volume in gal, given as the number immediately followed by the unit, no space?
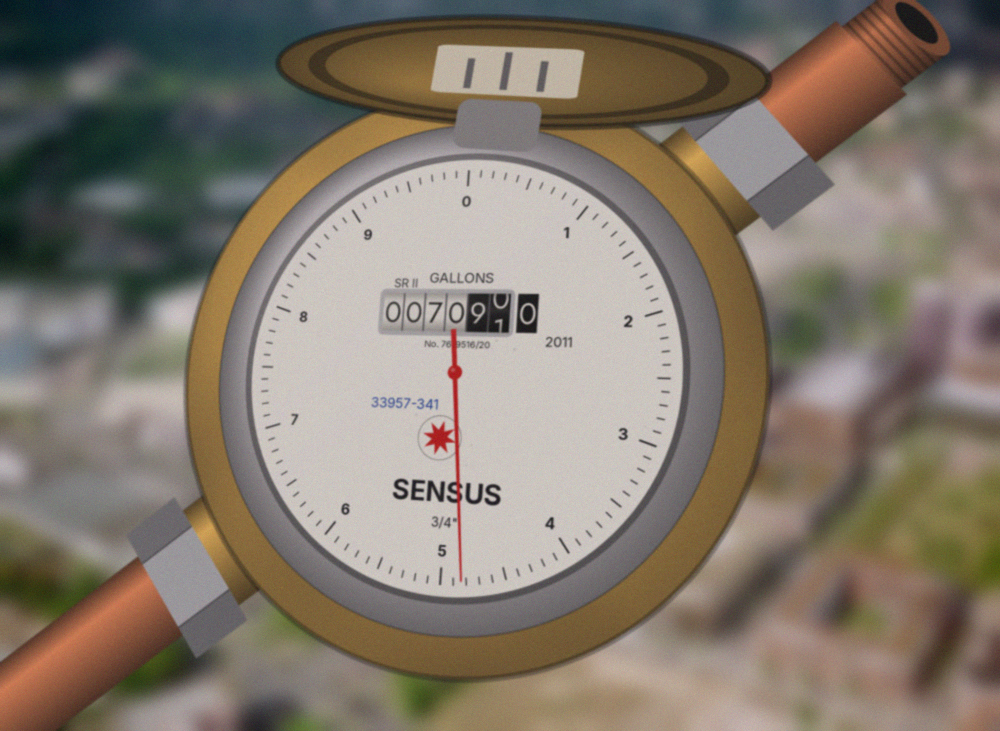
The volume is 70904.8gal
